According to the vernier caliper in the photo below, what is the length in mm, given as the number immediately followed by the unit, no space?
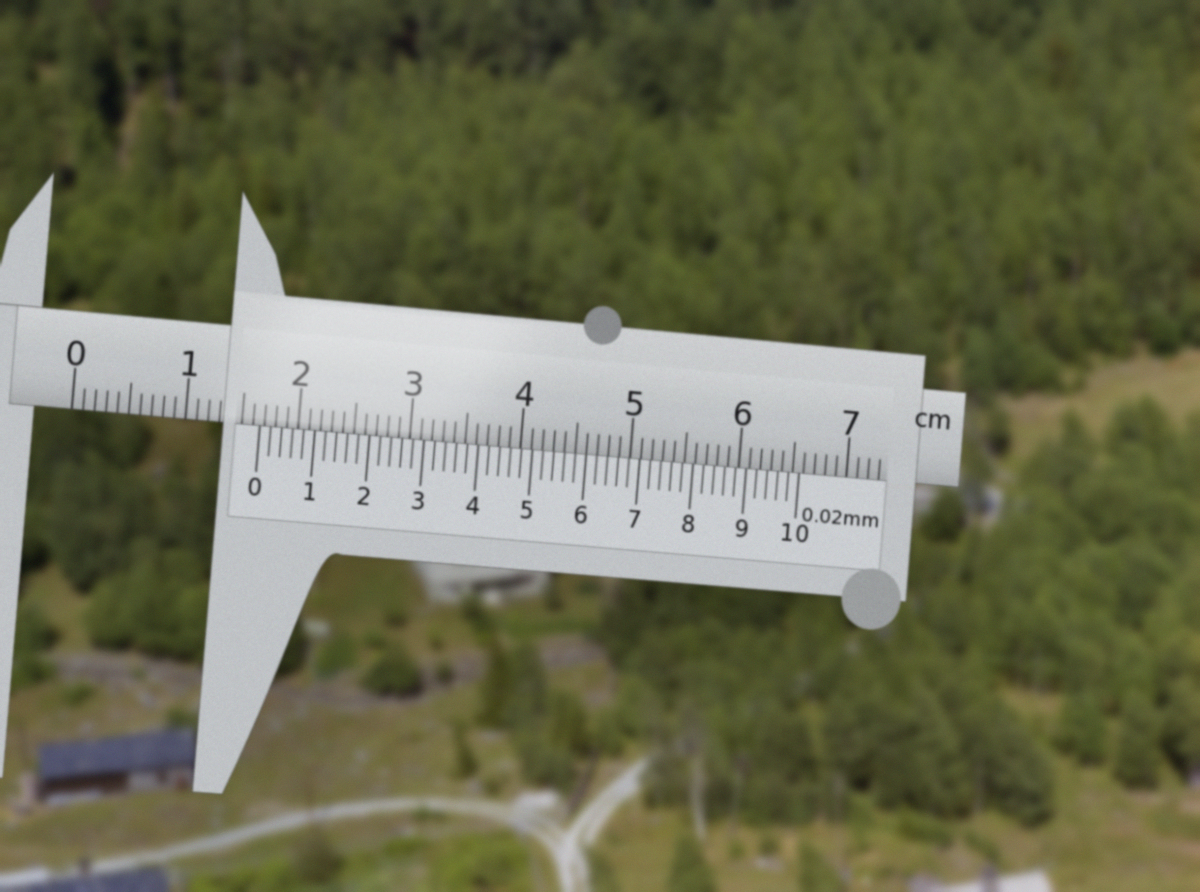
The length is 16.6mm
